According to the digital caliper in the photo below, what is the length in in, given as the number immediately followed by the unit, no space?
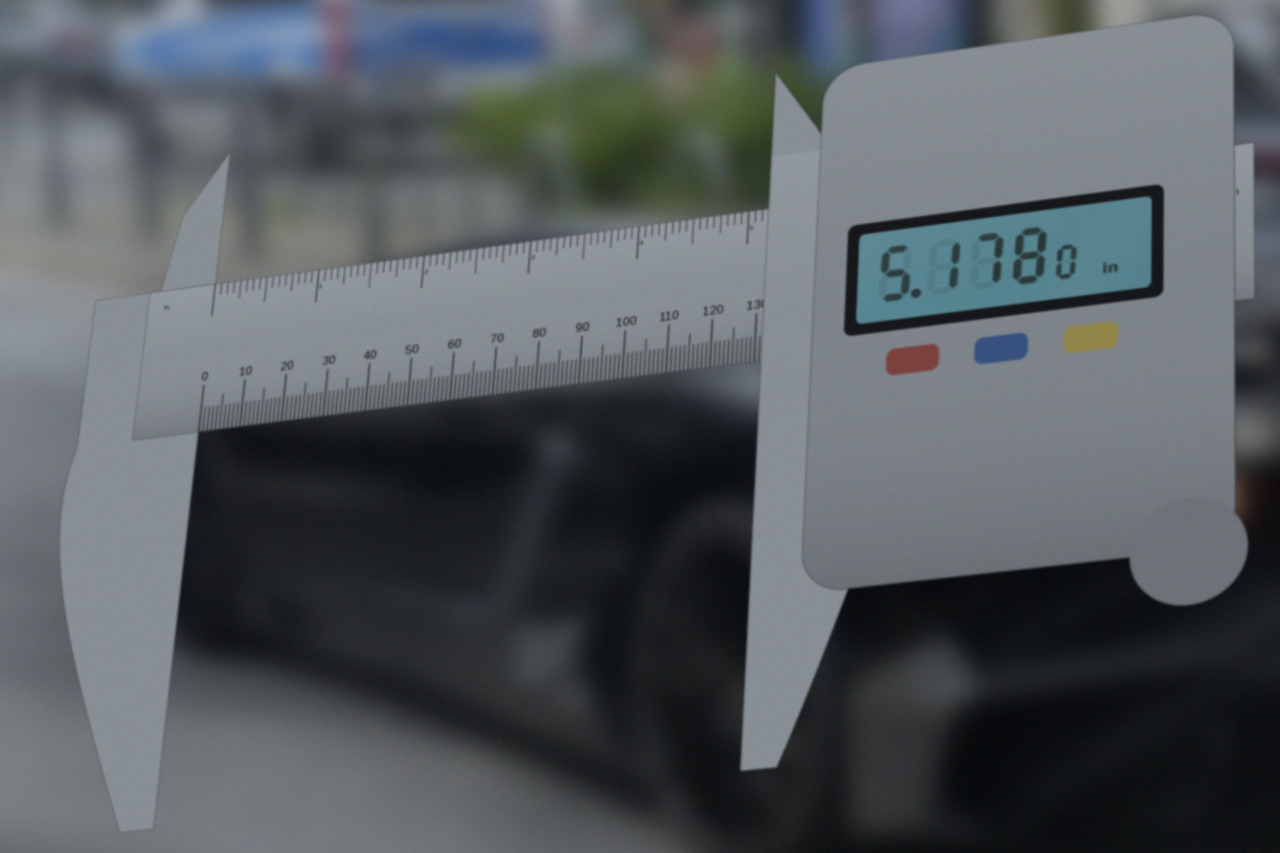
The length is 5.1780in
